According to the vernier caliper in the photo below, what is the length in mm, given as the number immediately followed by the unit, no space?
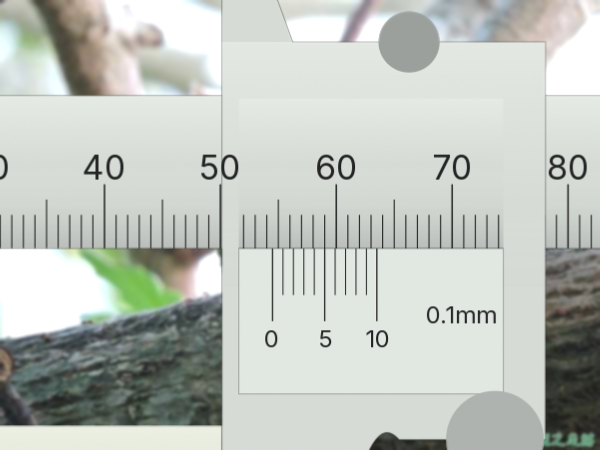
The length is 54.5mm
